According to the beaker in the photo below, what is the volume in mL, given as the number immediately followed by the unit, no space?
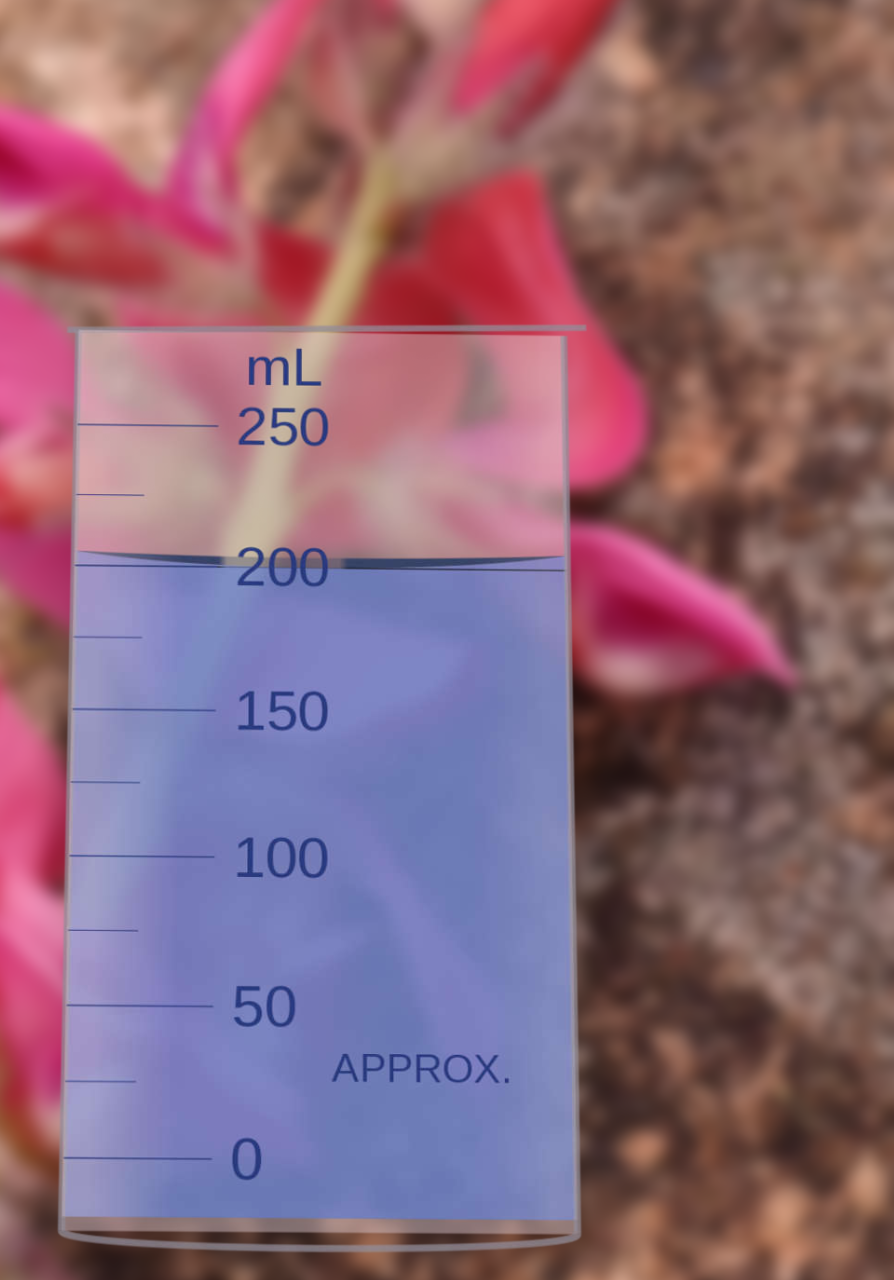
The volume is 200mL
